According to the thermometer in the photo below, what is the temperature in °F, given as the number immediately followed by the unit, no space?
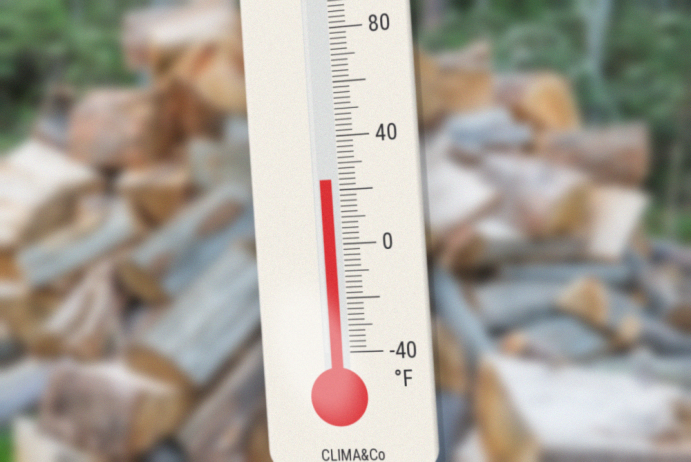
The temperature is 24°F
